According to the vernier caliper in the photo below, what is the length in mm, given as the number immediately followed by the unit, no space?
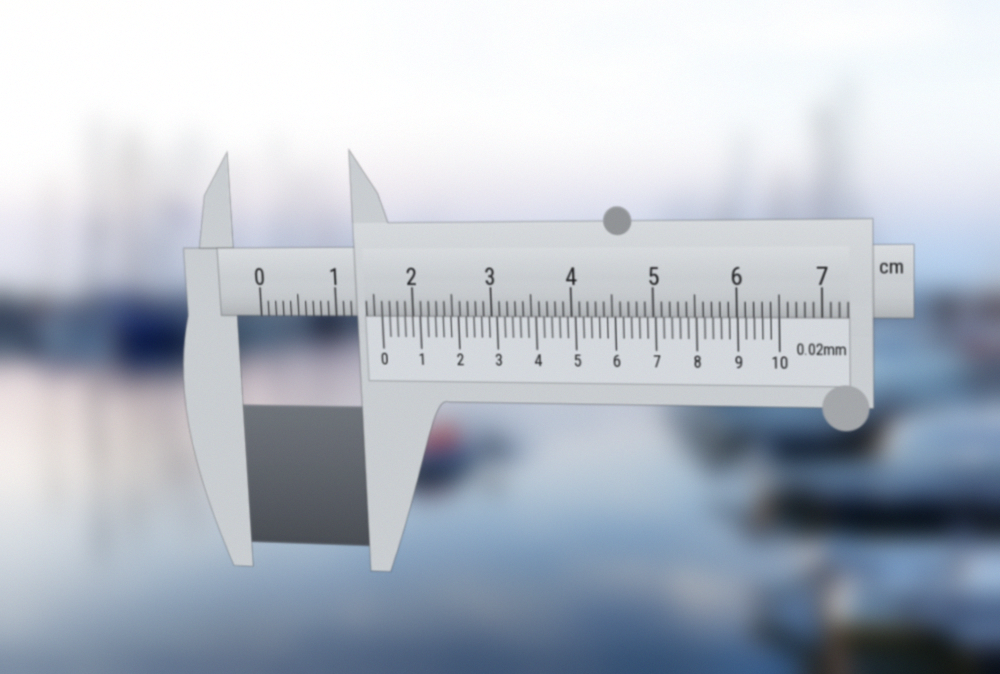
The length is 16.0mm
